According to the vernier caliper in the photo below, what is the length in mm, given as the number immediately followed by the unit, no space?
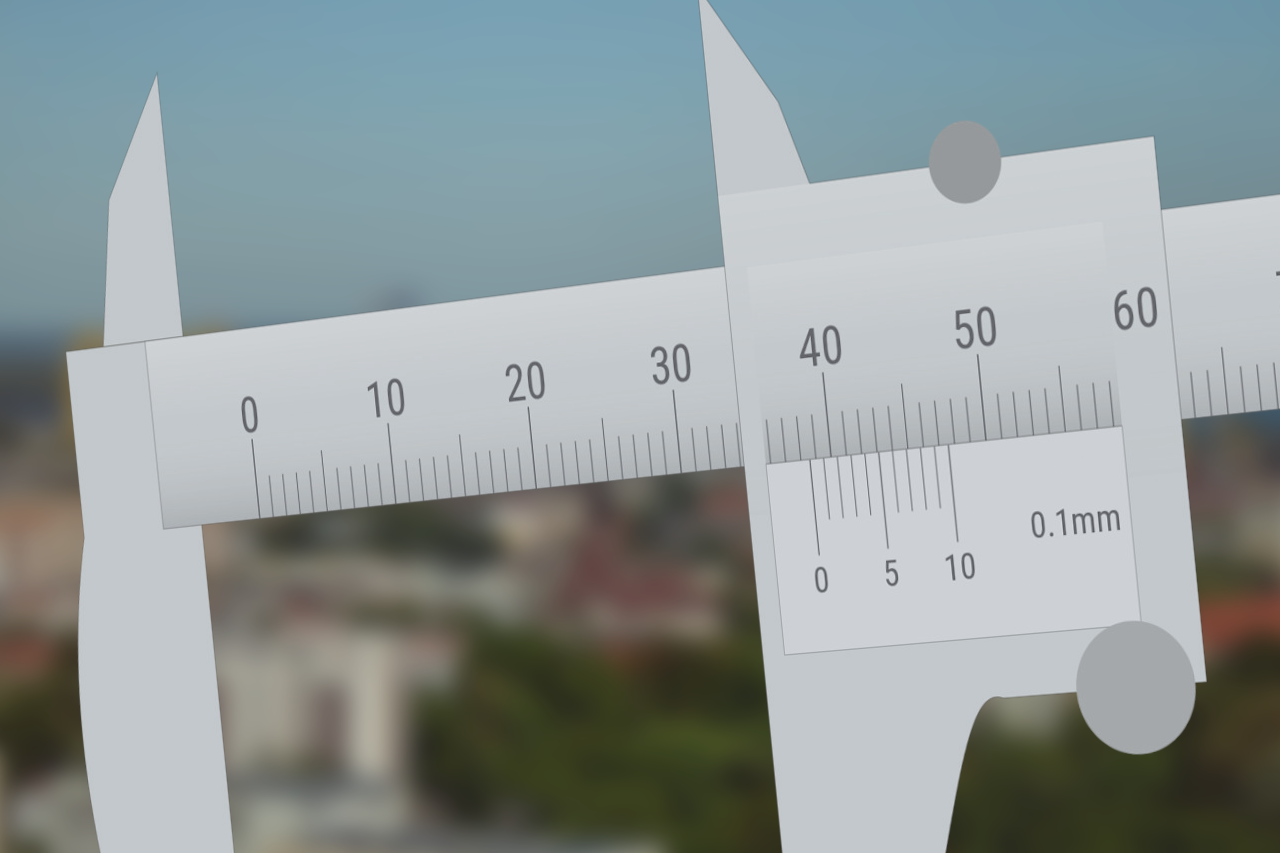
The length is 38.6mm
